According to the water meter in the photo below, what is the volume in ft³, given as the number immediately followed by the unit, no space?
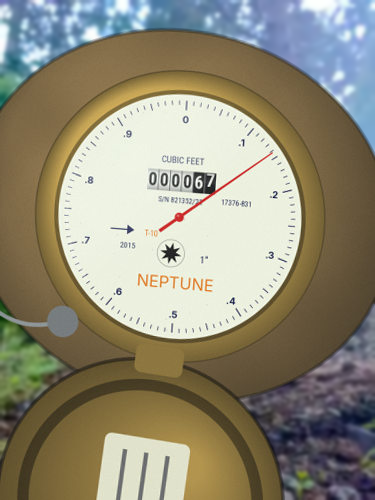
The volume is 67.14ft³
